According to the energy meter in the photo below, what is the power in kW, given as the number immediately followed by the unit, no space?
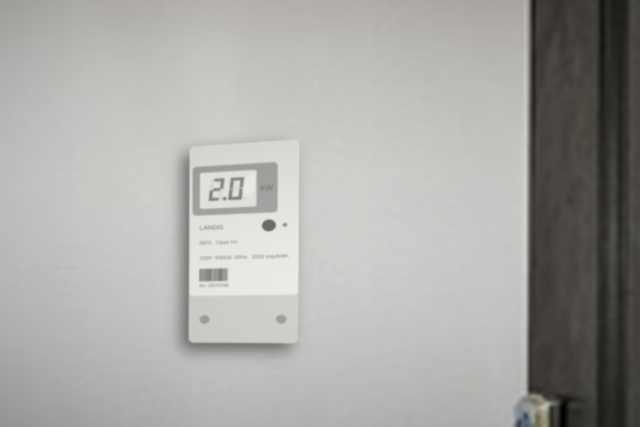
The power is 2.0kW
